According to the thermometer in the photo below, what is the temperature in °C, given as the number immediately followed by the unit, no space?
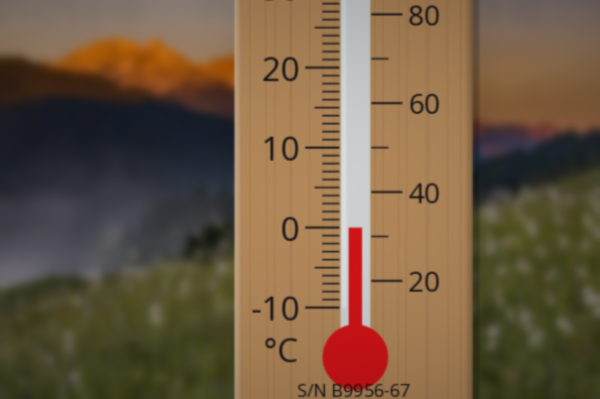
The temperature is 0°C
